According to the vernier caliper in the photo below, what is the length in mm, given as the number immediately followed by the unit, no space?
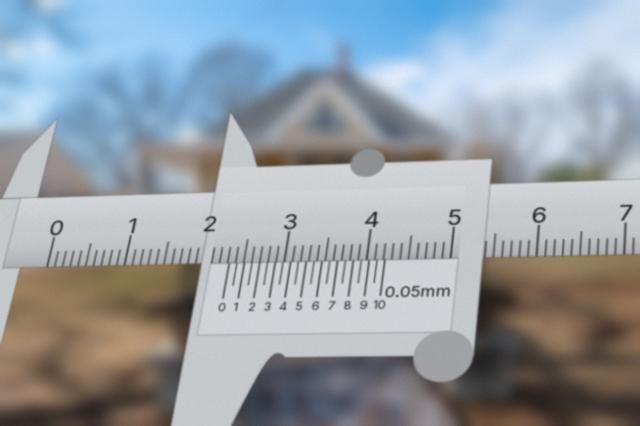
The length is 23.2mm
